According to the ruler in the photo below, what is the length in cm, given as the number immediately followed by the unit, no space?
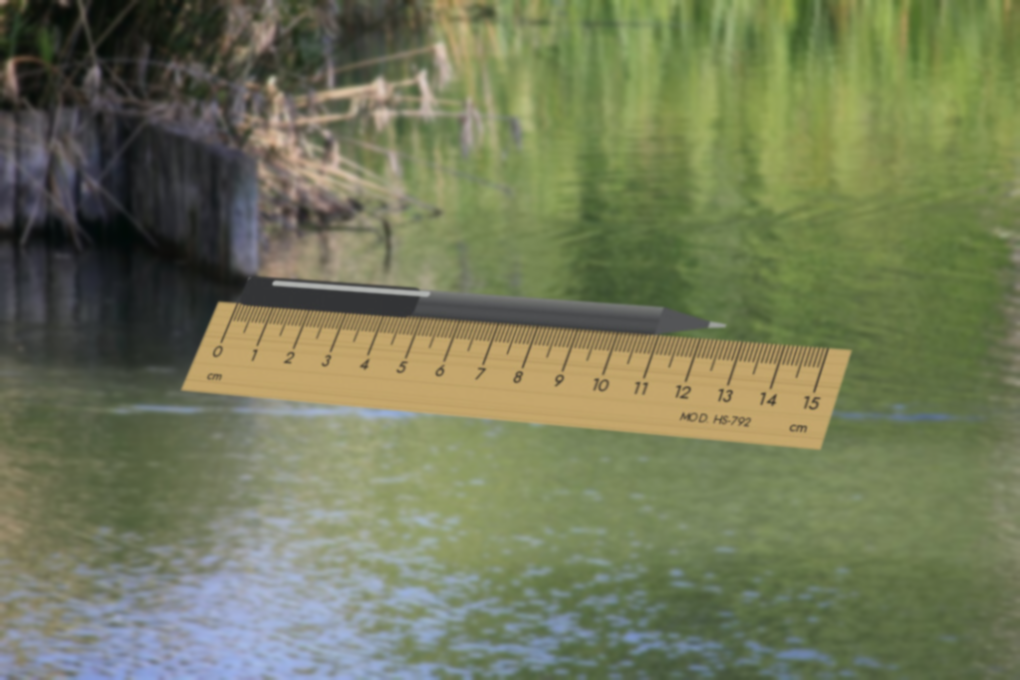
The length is 12.5cm
